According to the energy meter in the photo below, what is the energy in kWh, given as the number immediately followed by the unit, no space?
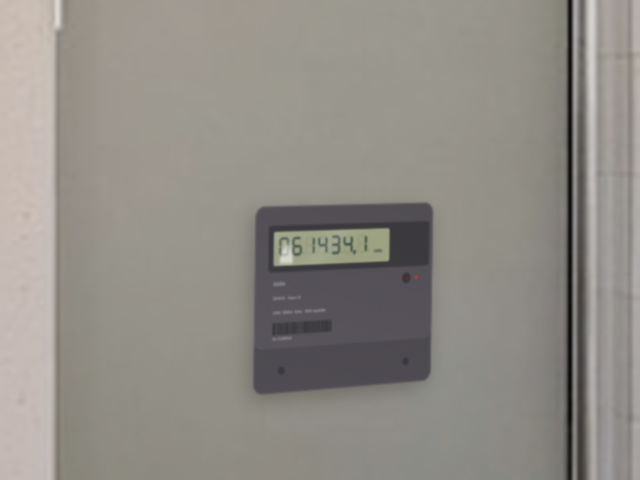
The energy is 61434.1kWh
